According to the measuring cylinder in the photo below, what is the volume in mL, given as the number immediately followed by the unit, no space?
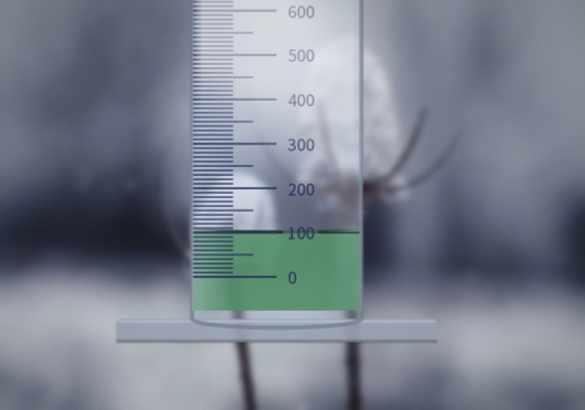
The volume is 100mL
